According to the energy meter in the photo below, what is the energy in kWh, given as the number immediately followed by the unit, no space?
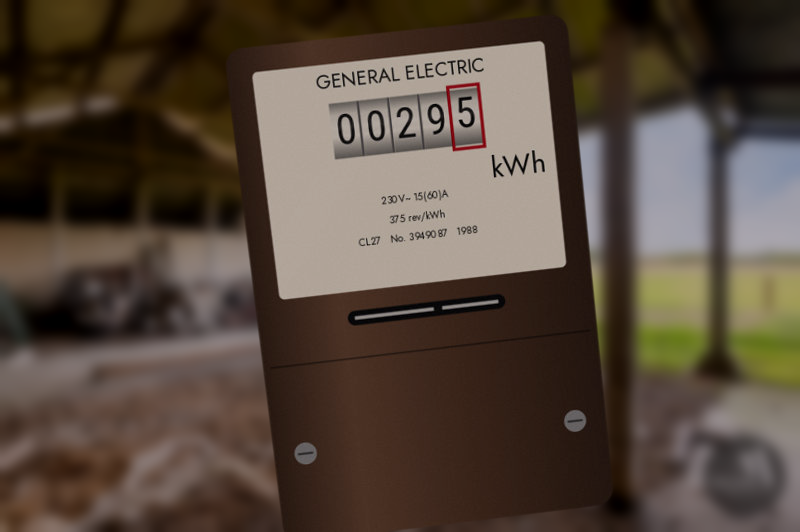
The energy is 29.5kWh
